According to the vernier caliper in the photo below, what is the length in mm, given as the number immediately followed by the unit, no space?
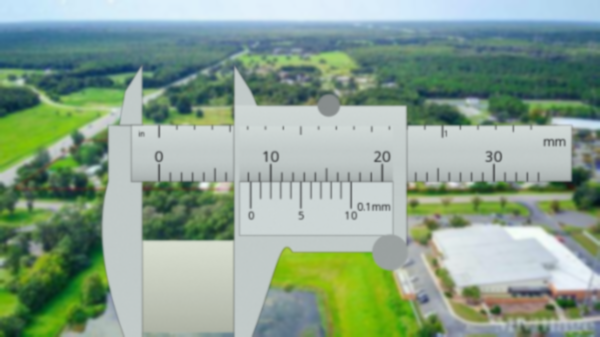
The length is 8.2mm
